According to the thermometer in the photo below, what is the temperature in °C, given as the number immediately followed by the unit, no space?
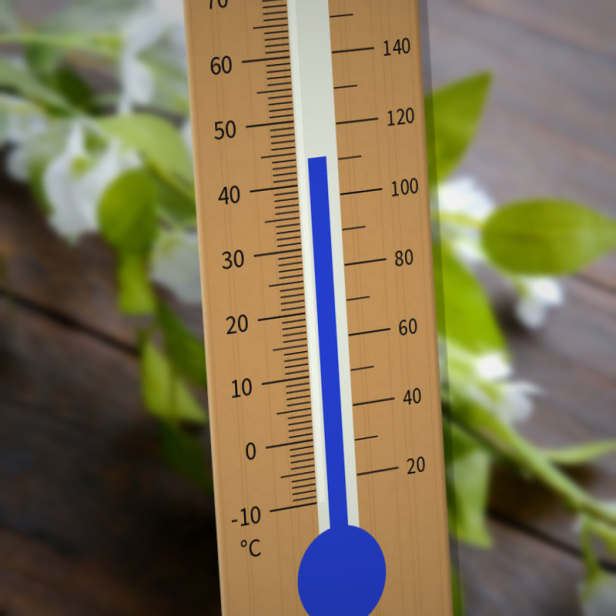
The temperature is 44°C
